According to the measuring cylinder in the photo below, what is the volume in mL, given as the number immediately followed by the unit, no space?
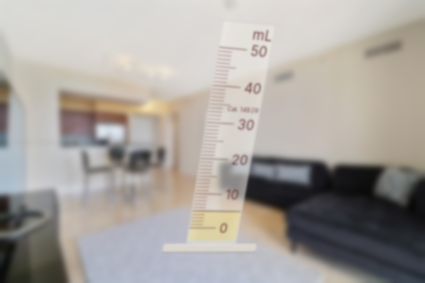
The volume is 5mL
